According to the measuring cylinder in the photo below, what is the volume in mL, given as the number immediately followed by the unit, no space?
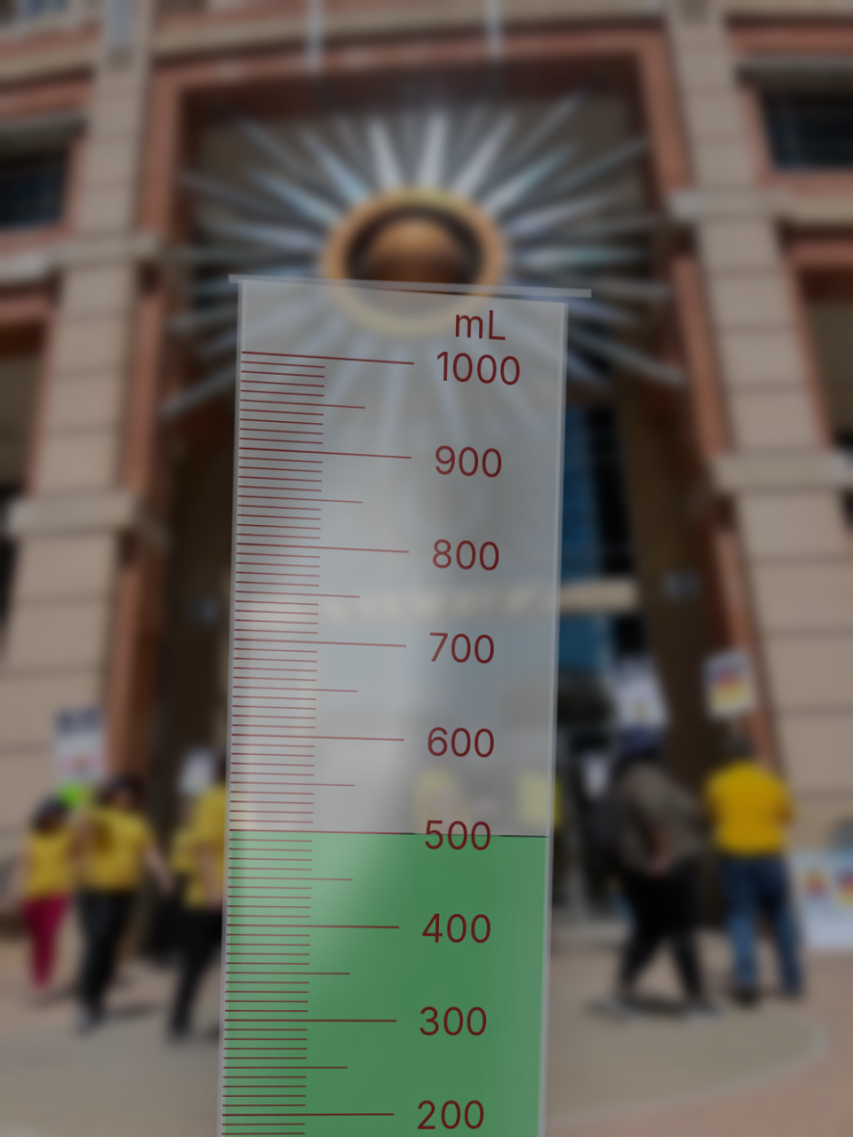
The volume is 500mL
